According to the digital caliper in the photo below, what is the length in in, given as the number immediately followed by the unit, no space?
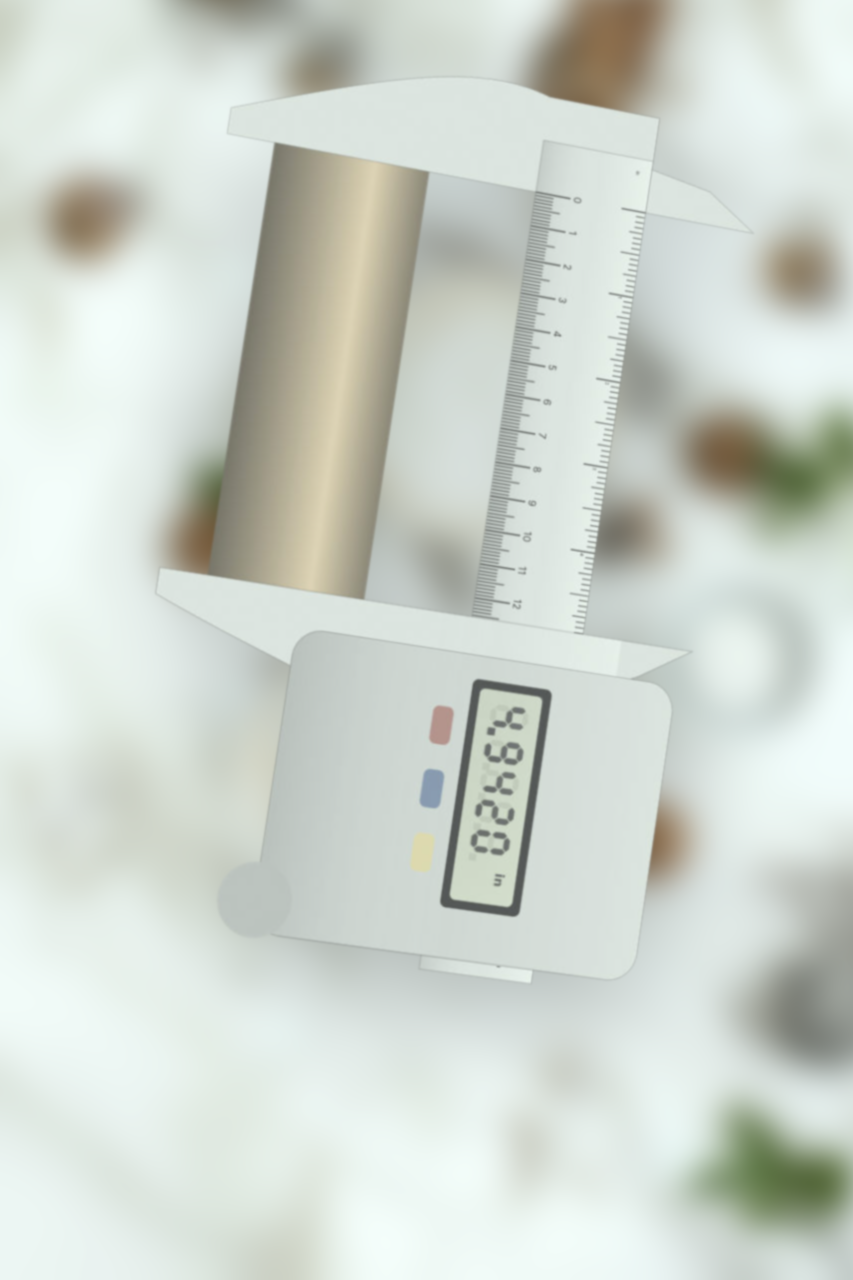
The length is 4.9420in
